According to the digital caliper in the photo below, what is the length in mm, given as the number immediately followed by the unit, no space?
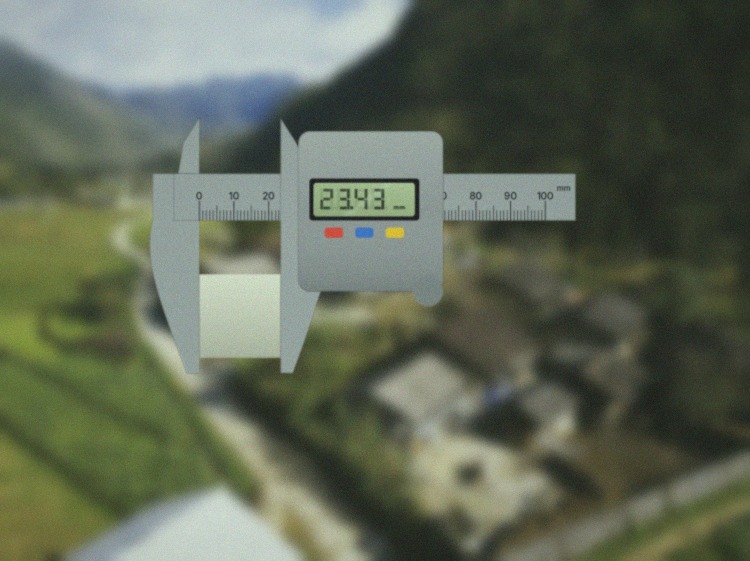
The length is 23.43mm
